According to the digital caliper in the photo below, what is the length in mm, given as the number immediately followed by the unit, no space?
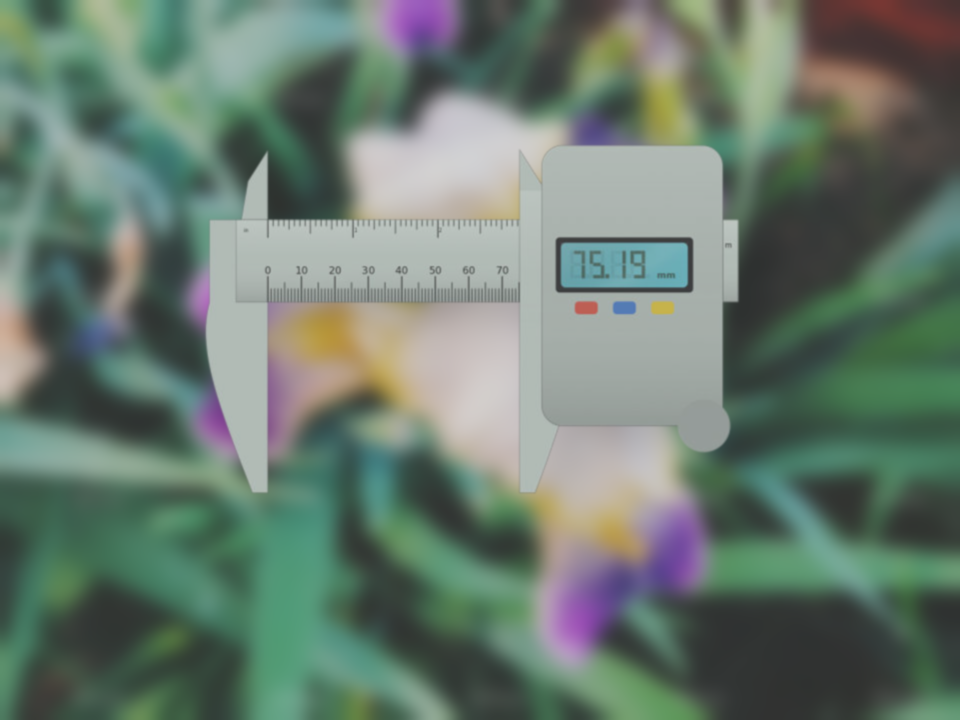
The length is 75.19mm
